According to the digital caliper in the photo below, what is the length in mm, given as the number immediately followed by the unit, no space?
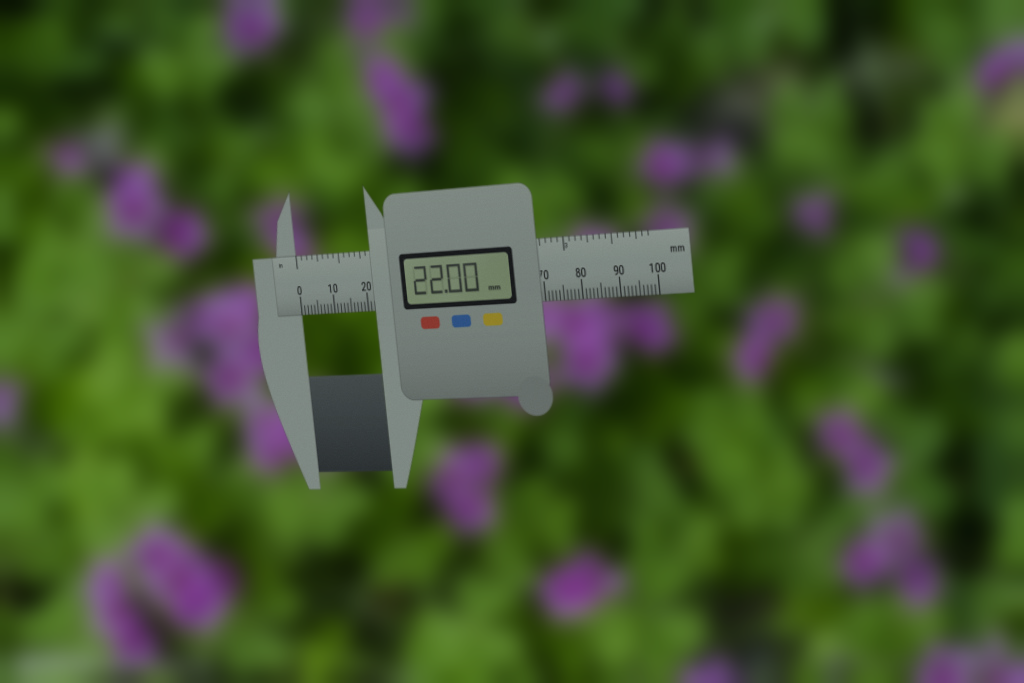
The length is 22.00mm
